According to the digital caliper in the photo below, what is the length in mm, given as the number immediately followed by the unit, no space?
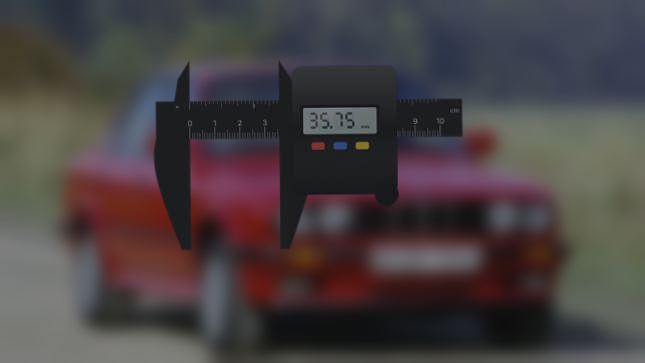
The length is 35.75mm
